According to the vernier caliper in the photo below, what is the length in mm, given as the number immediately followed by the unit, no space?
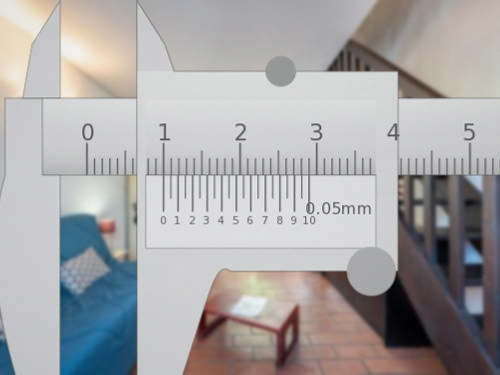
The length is 10.0mm
